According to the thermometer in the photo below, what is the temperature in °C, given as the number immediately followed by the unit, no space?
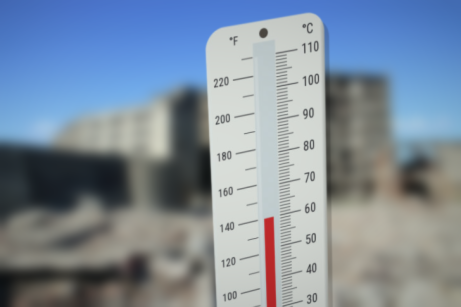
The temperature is 60°C
